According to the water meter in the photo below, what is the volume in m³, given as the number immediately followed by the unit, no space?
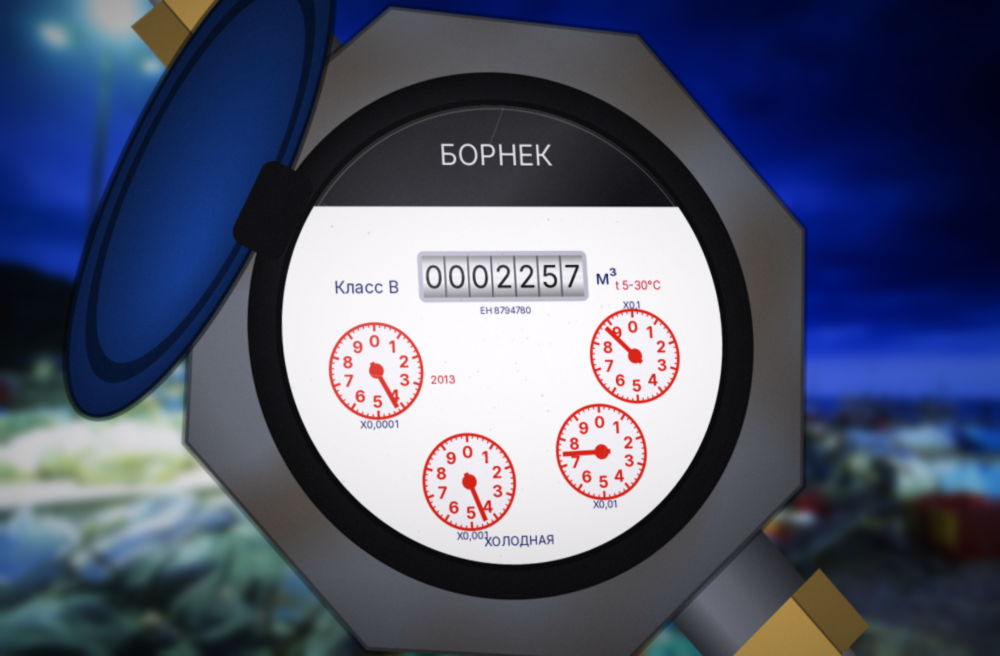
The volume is 2257.8744m³
